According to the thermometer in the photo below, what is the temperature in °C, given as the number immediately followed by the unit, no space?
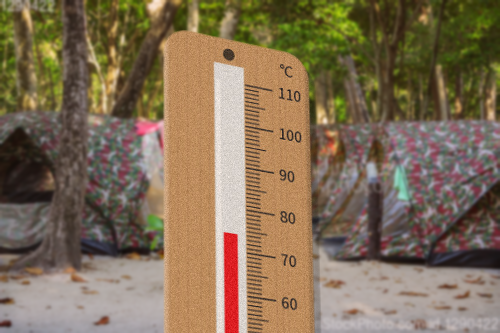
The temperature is 74°C
